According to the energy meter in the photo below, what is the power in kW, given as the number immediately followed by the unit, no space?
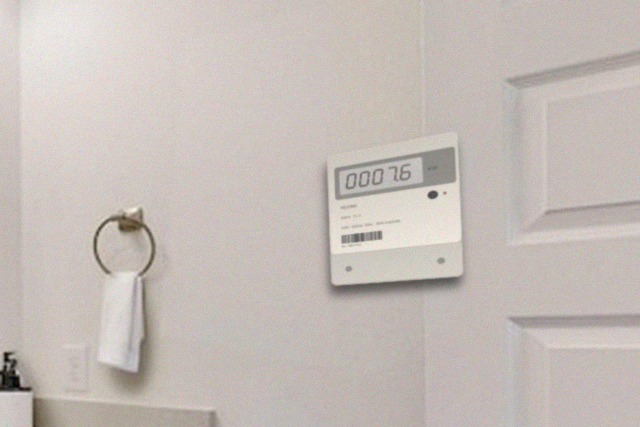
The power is 7.6kW
